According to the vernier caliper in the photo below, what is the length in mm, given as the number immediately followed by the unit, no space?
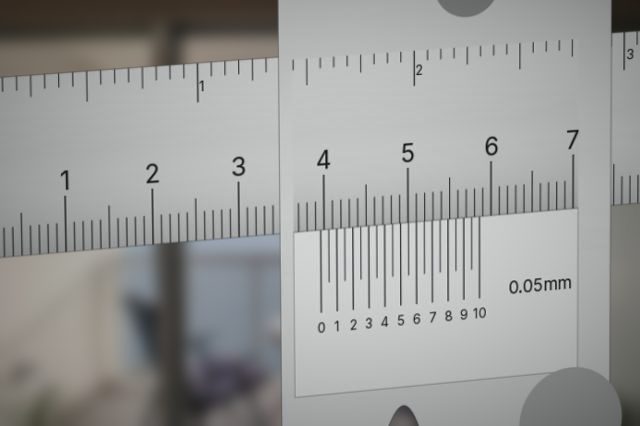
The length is 39.6mm
